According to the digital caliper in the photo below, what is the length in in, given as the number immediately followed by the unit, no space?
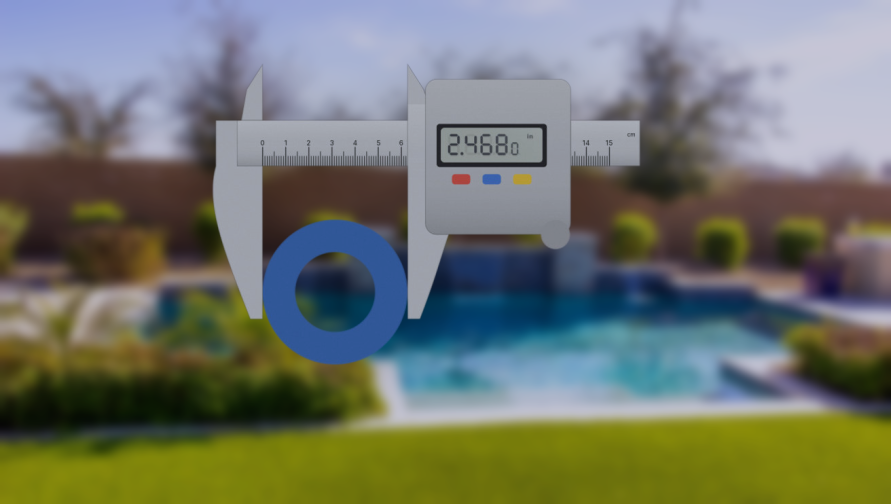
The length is 2.4680in
